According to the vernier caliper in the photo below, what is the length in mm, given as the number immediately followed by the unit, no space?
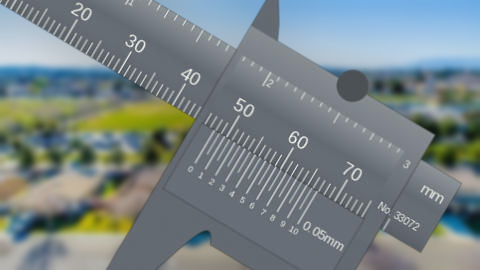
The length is 47.8mm
